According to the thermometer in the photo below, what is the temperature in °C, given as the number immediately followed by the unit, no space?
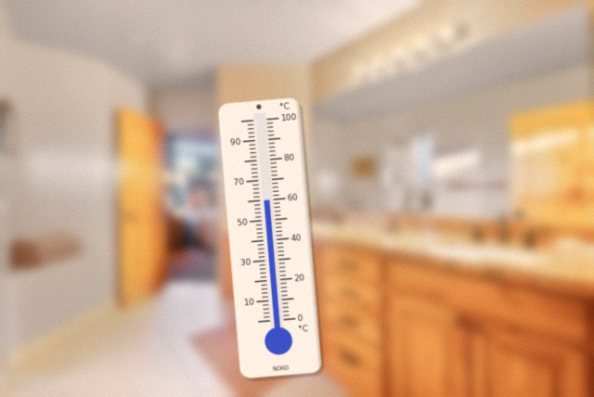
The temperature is 60°C
